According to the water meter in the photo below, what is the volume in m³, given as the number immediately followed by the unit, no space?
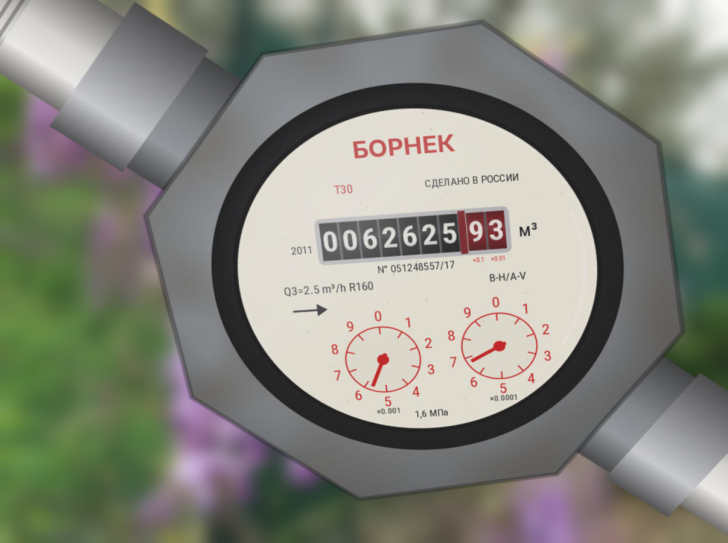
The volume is 62625.9356m³
